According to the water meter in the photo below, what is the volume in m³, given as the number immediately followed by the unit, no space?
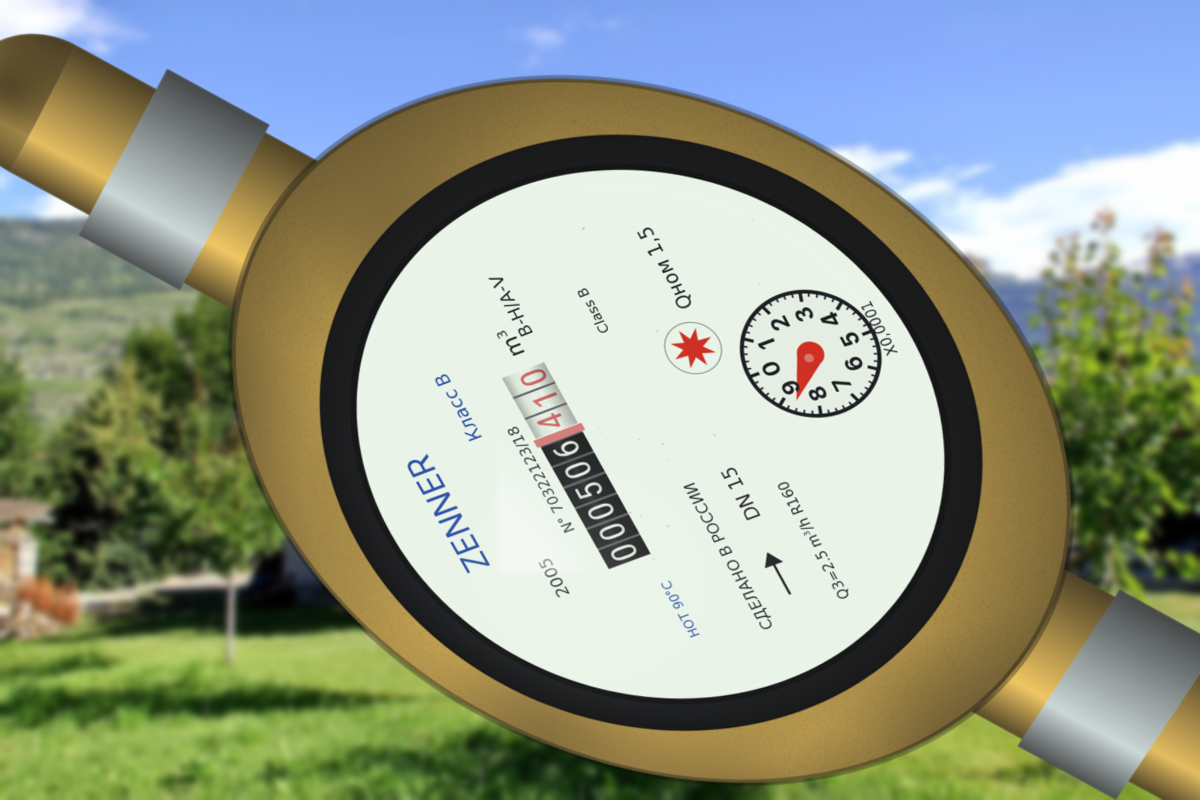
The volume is 506.4098m³
